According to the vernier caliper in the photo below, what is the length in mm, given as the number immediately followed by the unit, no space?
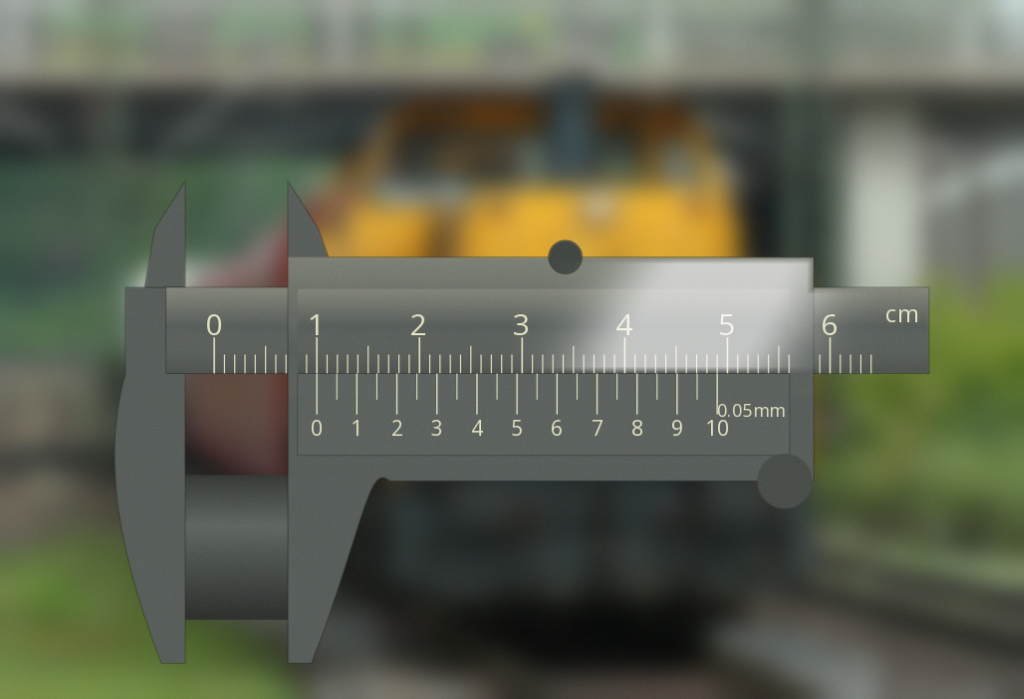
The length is 10.0mm
